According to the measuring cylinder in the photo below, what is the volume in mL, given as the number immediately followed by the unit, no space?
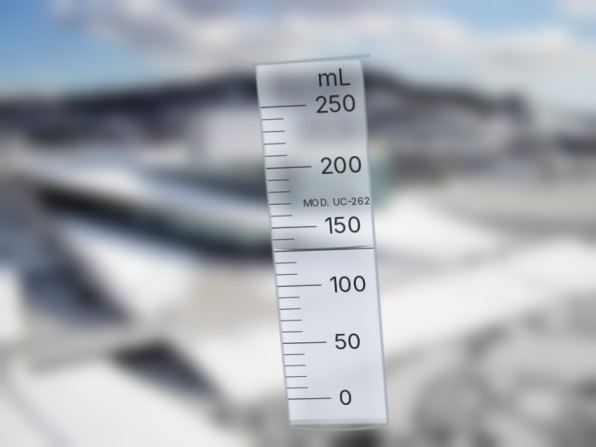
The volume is 130mL
